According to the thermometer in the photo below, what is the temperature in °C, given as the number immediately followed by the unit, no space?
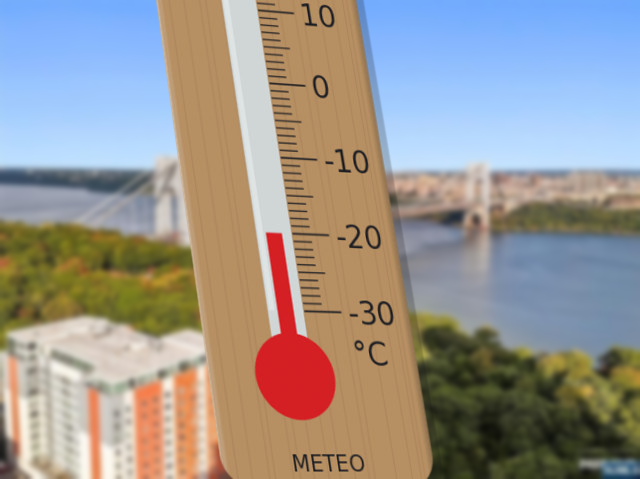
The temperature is -20°C
